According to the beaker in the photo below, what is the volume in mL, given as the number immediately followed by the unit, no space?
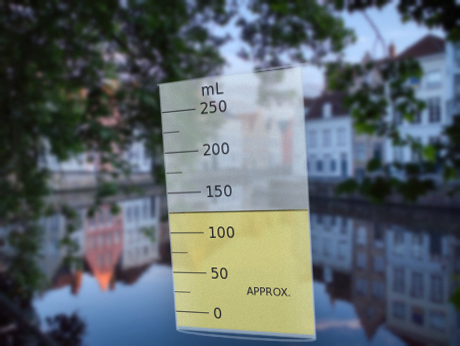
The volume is 125mL
